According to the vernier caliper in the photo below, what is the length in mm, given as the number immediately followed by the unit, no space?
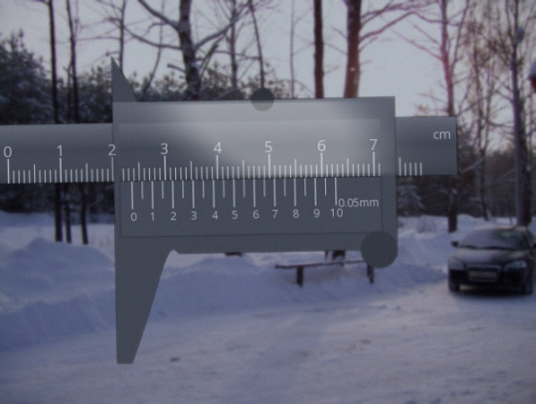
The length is 23.6mm
